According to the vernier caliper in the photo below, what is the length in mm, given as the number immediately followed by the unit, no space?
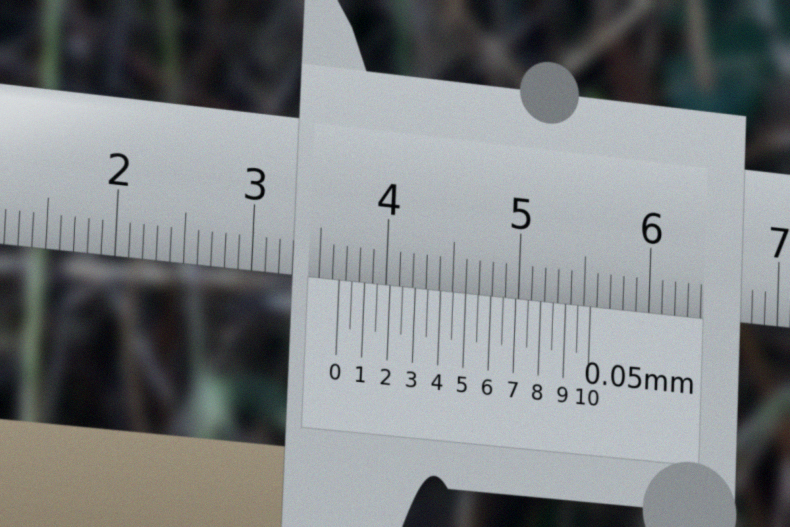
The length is 36.5mm
